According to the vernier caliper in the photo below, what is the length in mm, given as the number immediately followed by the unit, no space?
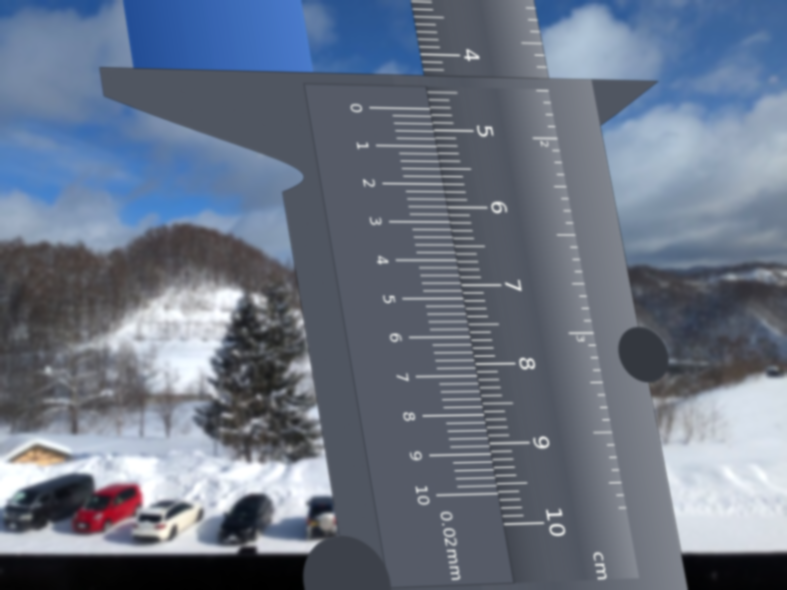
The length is 47.2mm
